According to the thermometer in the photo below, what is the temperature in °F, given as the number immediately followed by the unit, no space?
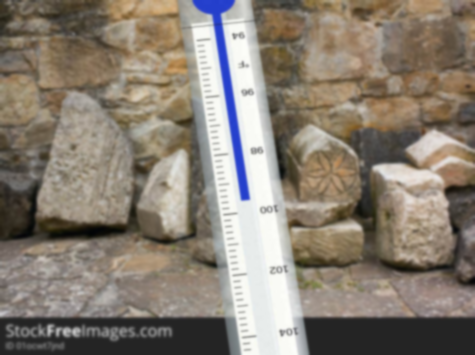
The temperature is 99.6°F
